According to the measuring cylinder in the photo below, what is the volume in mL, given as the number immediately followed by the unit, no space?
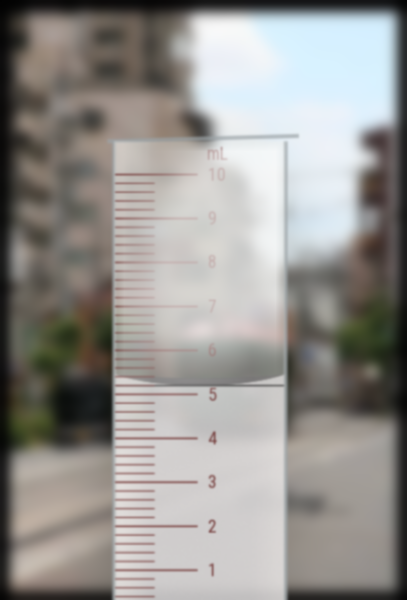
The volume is 5.2mL
